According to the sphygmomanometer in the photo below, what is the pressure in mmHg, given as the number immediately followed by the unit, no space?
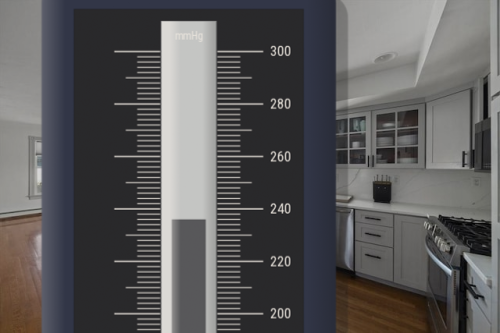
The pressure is 236mmHg
